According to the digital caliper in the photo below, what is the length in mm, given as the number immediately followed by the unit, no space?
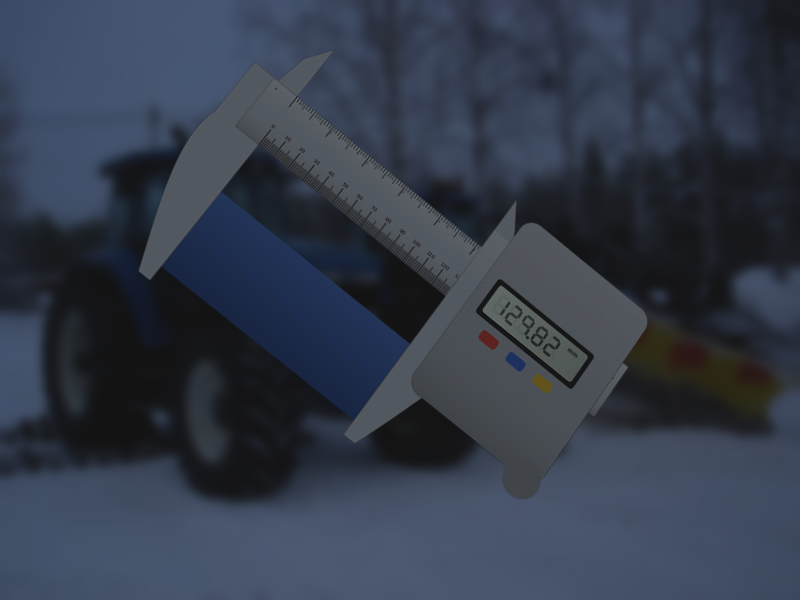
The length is 129.82mm
